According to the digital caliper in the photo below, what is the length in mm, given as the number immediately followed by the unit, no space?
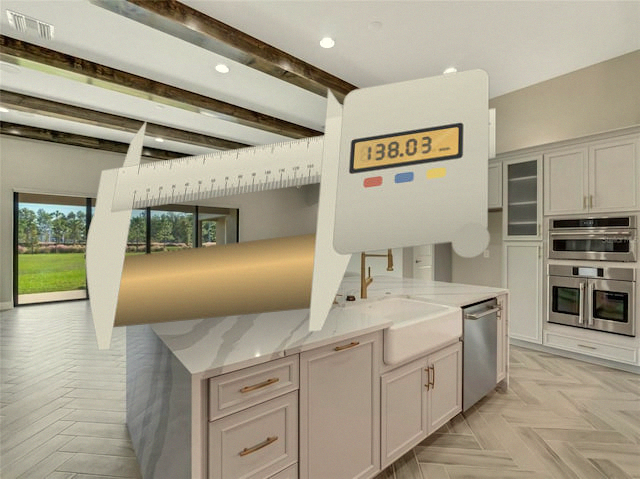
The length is 138.03mm
